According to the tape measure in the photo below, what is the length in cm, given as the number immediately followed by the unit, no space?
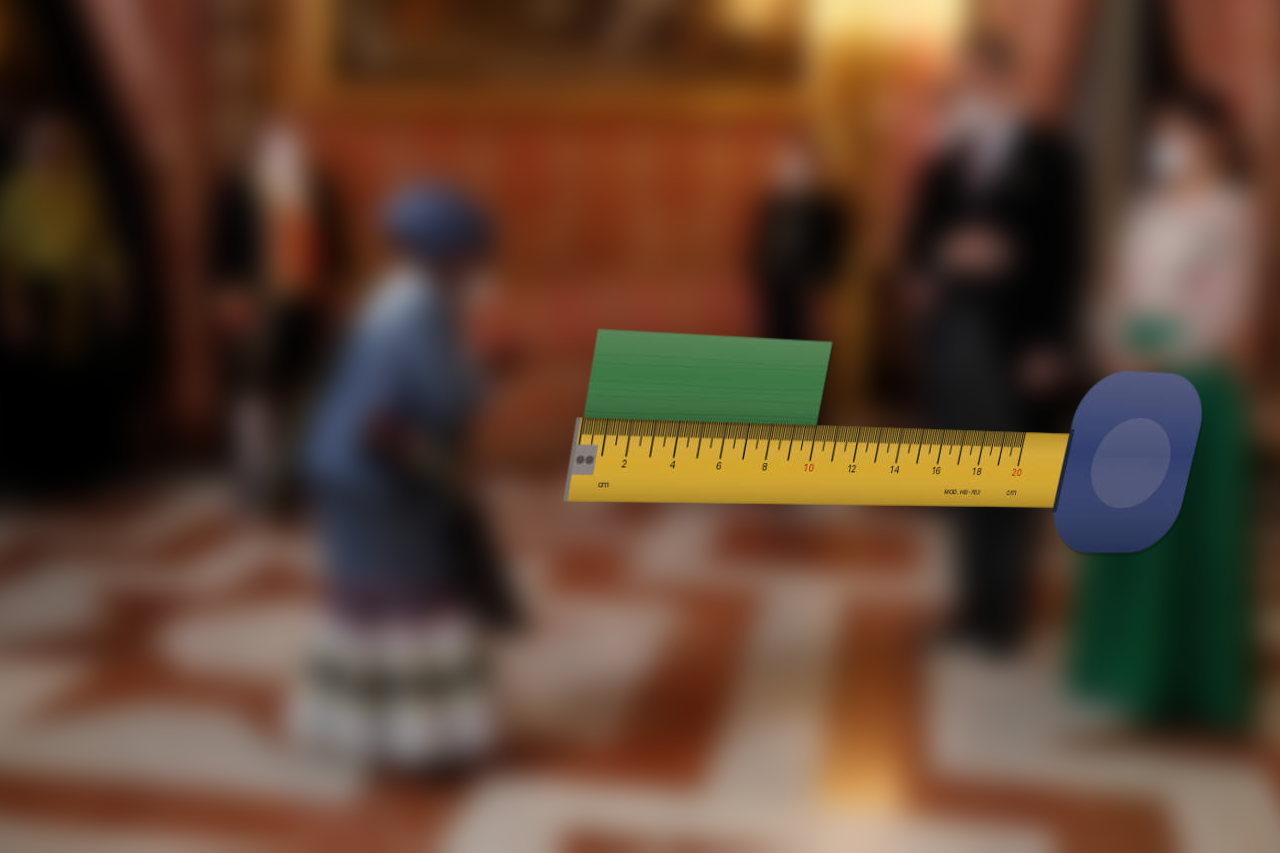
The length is 10cm
